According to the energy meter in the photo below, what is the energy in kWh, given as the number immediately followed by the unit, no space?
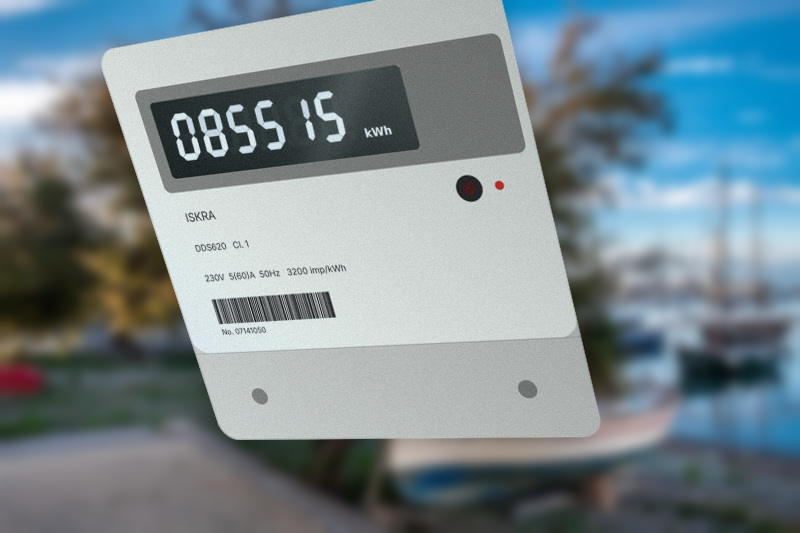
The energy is 85515kWh
